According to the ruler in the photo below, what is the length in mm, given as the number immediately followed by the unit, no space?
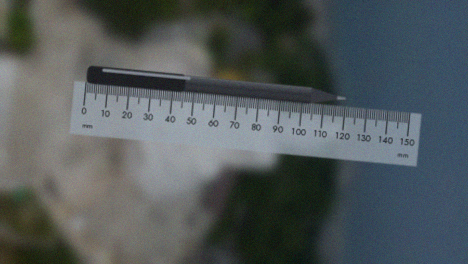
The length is 120mm
